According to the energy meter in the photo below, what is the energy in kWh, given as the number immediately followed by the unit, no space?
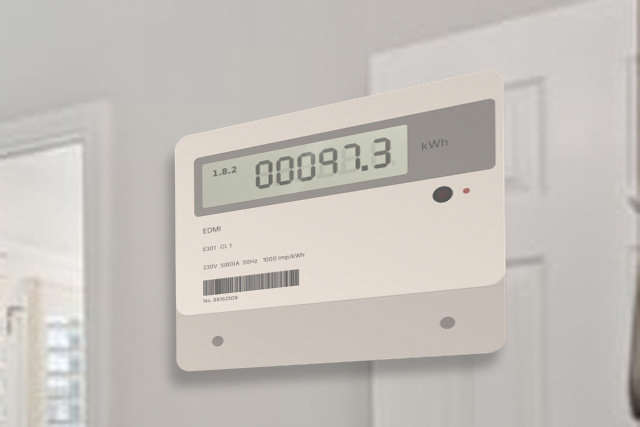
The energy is 97.3kWh
